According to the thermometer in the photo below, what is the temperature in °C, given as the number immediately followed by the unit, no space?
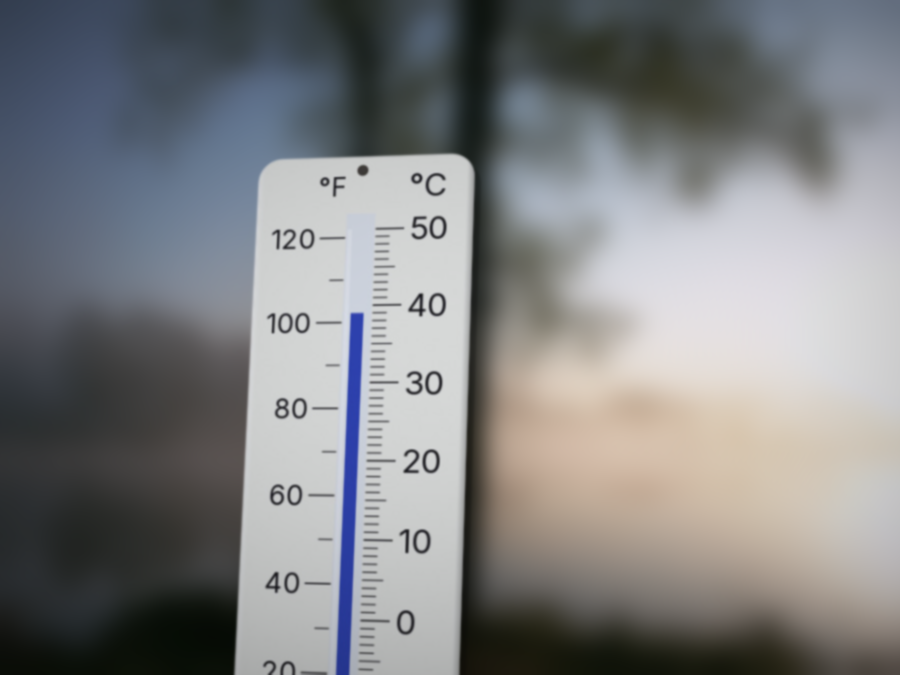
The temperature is 39°C
